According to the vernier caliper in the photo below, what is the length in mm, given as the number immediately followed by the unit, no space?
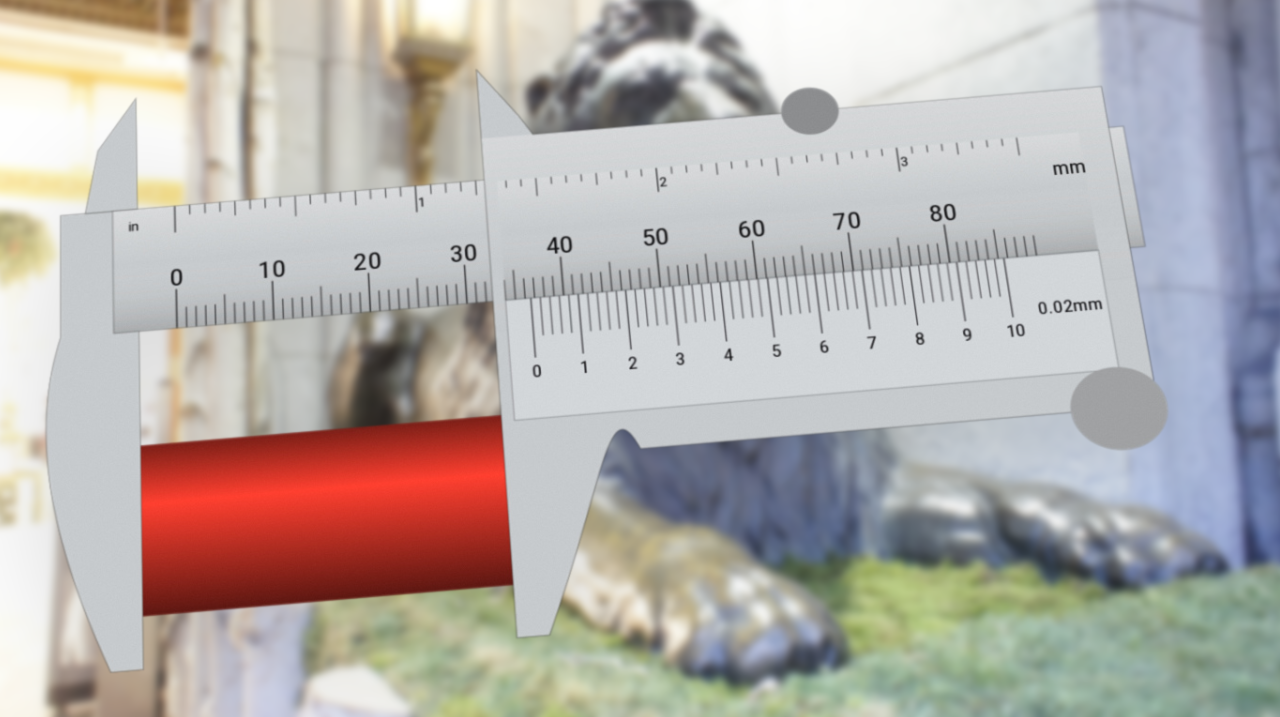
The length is 36.6mm
